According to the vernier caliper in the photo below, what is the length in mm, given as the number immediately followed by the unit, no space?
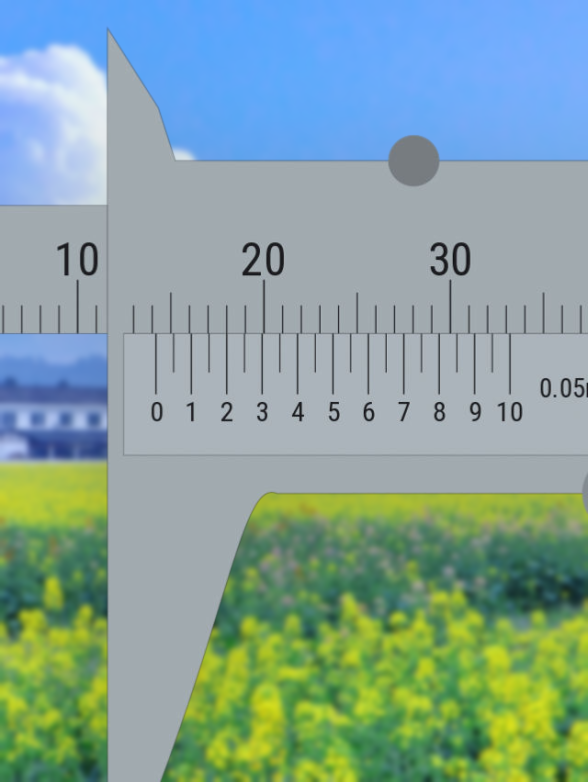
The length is 14.2mm
